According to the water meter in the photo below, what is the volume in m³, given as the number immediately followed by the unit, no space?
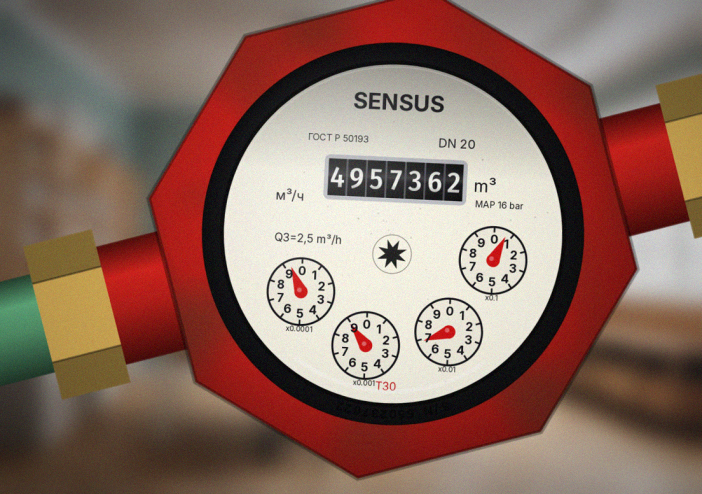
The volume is 4957362.0689m³
